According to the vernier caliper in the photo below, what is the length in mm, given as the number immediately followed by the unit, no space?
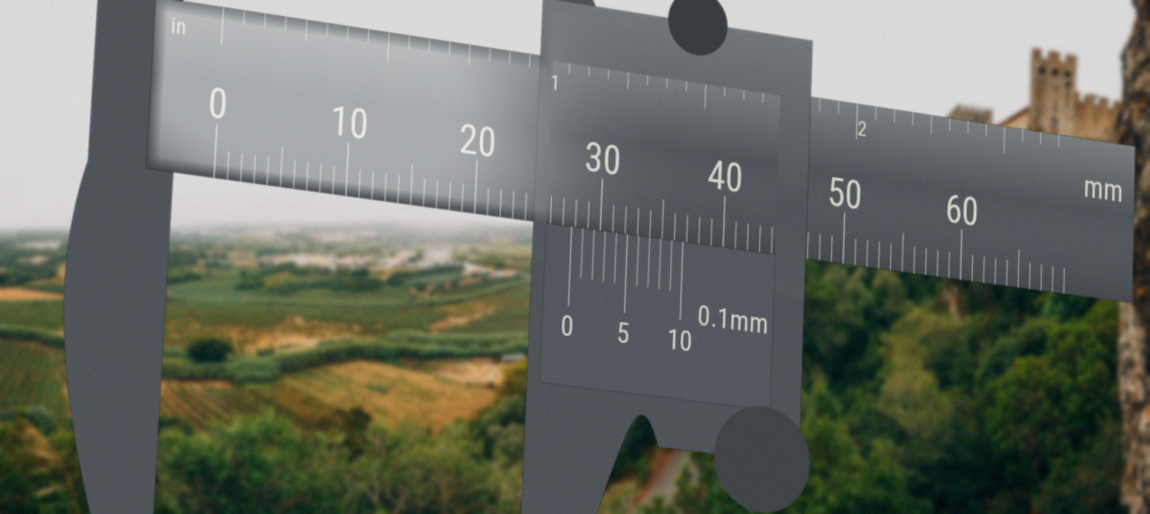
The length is 27.7mm
